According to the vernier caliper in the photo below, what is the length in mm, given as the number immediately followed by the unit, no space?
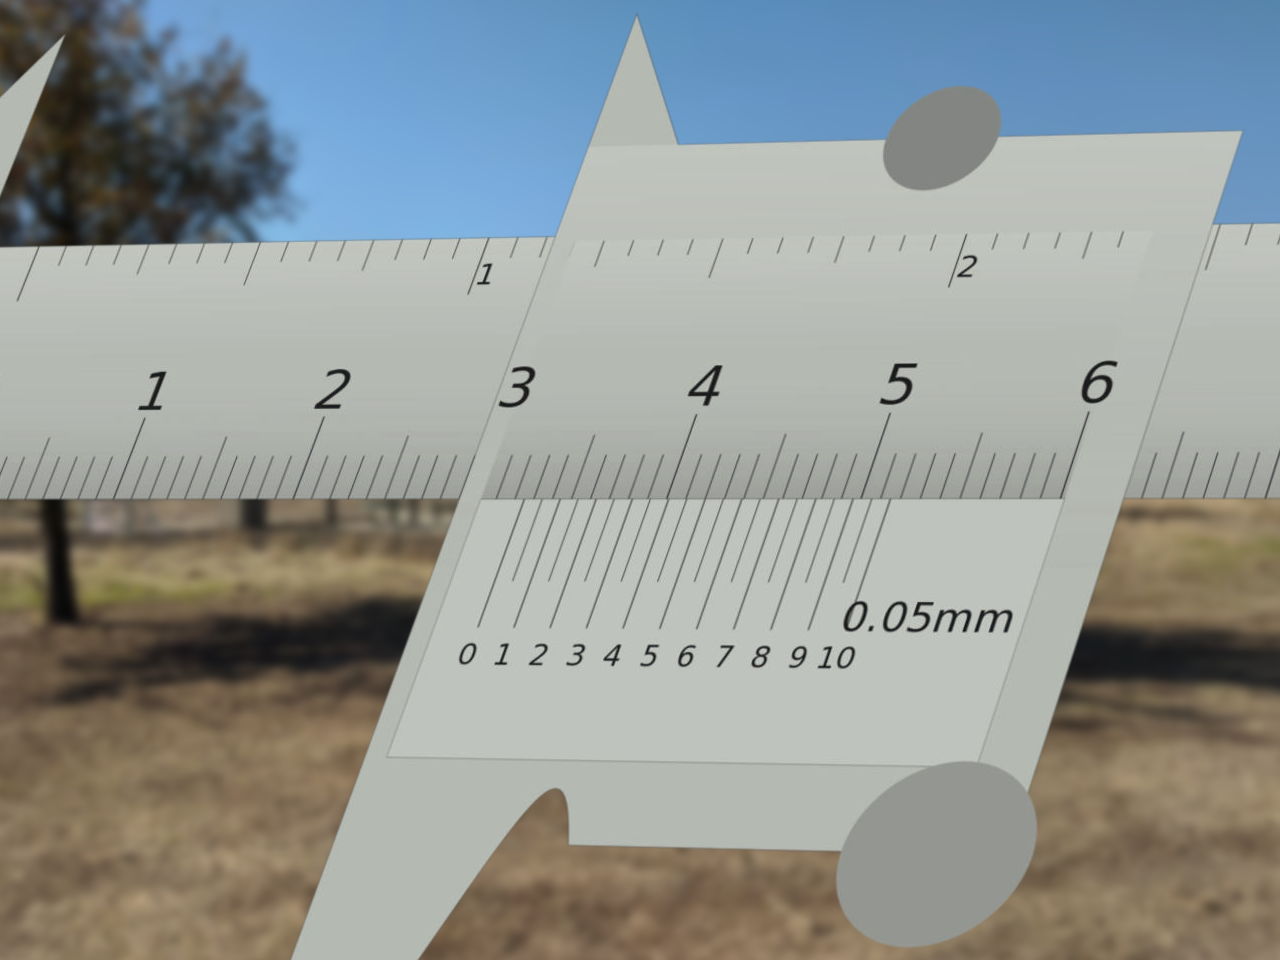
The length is 32.5mm
